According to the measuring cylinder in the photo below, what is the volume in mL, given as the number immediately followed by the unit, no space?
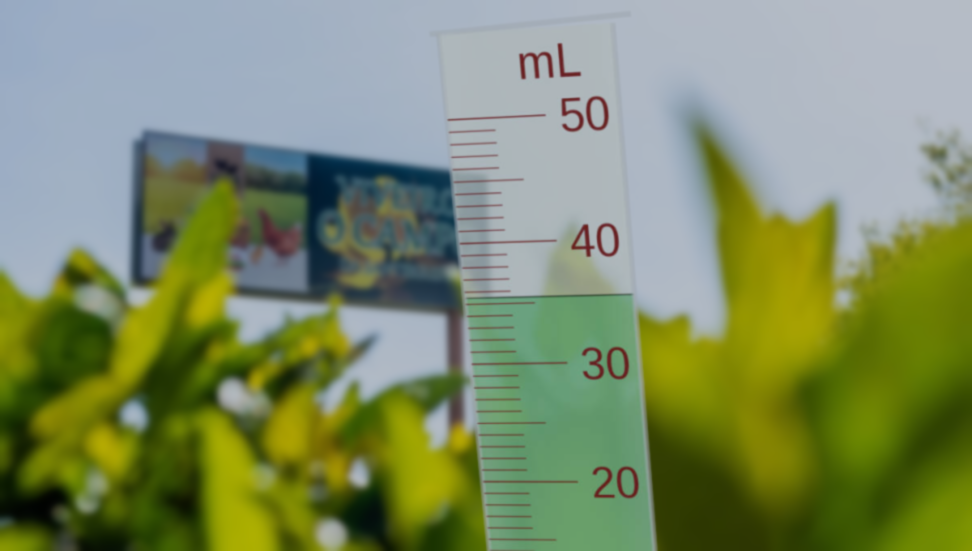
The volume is 35.5mL
